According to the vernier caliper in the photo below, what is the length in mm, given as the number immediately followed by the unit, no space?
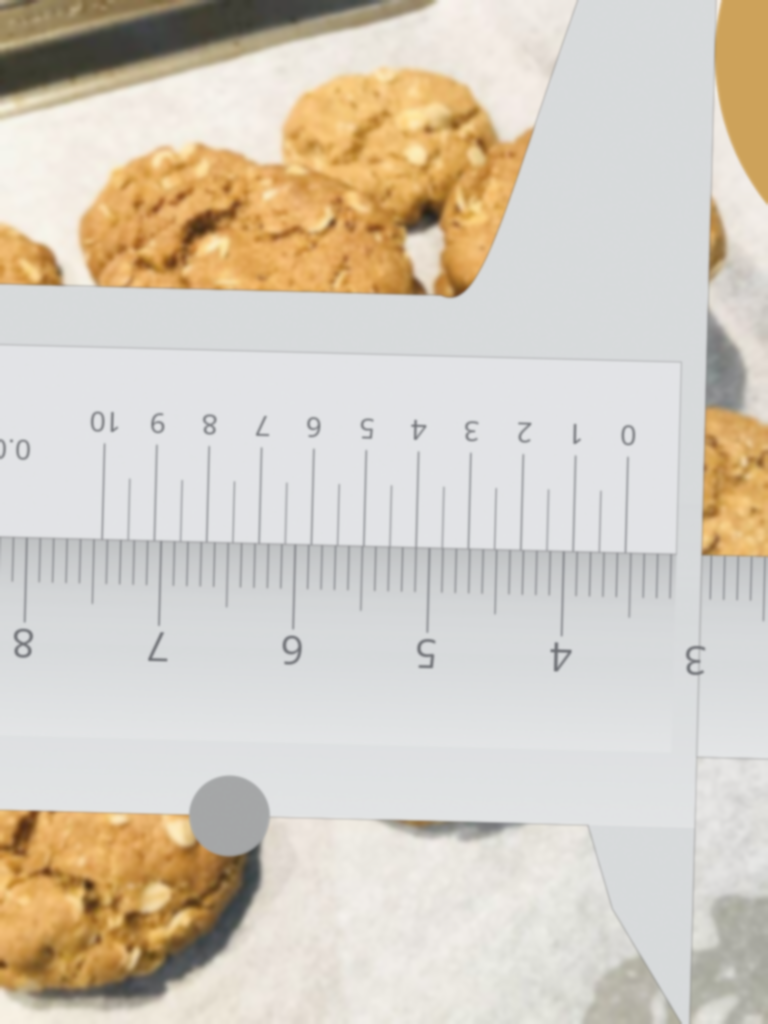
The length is 35.4mm
